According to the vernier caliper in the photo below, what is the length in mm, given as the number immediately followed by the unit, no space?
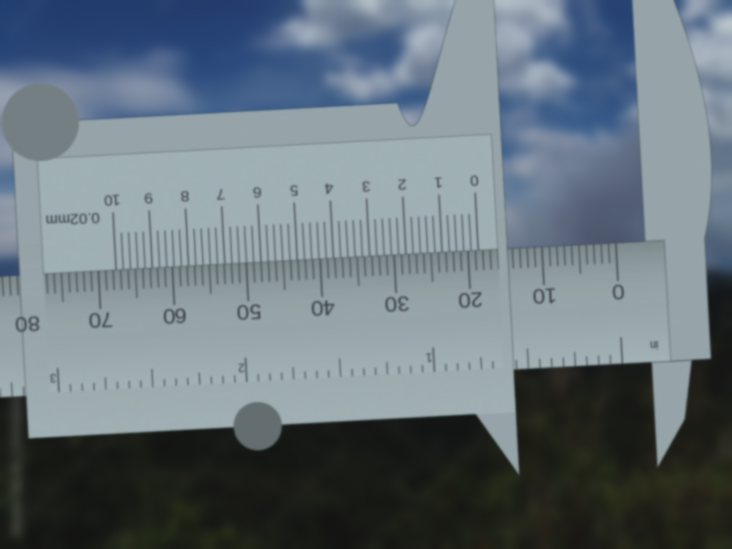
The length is 18.6mm
